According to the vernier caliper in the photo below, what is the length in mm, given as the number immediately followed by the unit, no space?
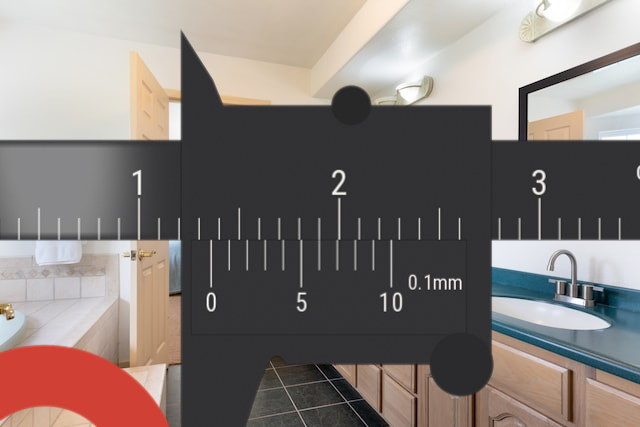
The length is 13.6mm
